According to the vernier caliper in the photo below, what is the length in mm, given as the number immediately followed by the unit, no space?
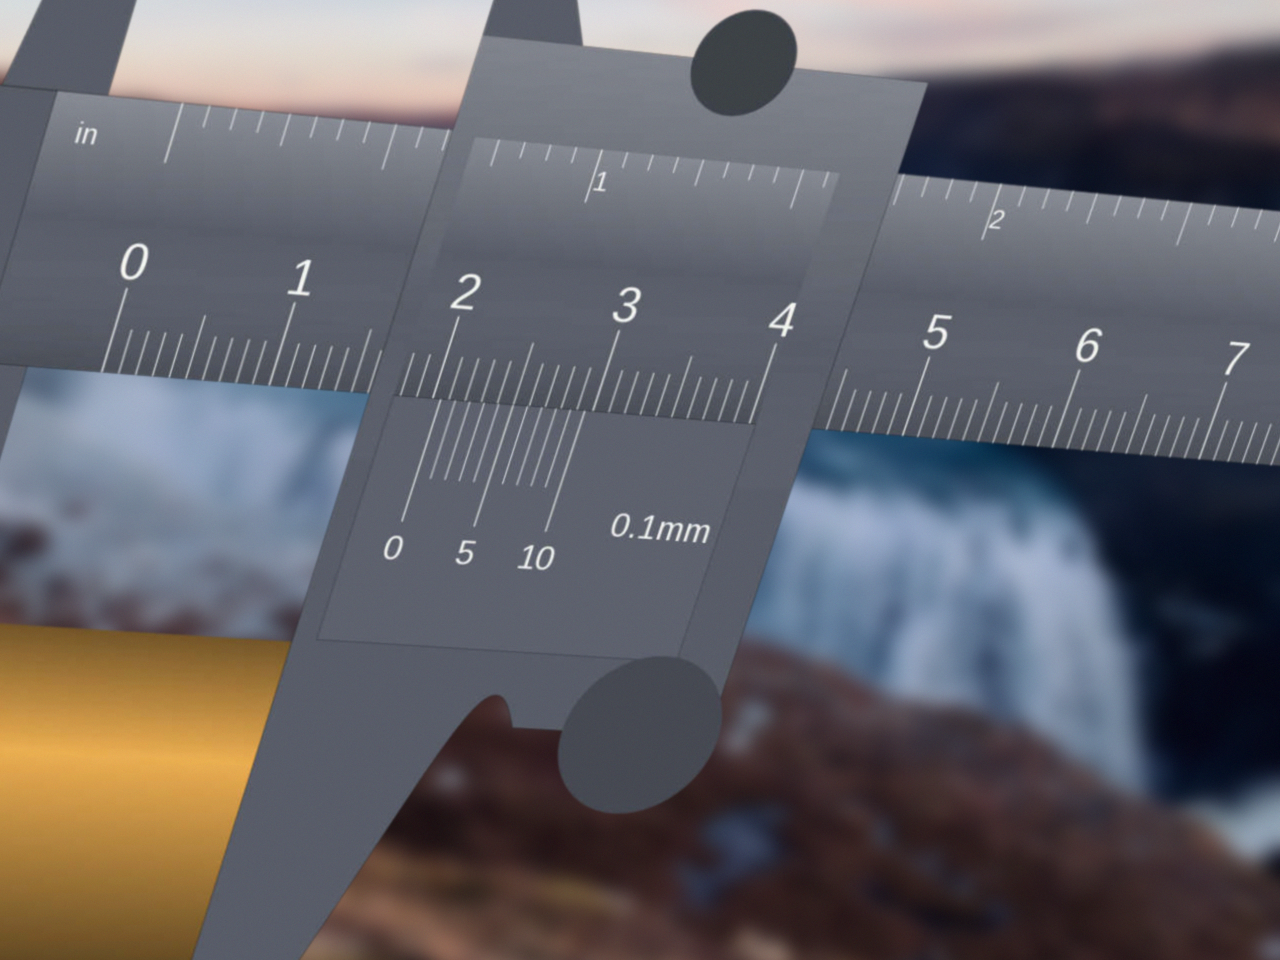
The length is 20.5mm
